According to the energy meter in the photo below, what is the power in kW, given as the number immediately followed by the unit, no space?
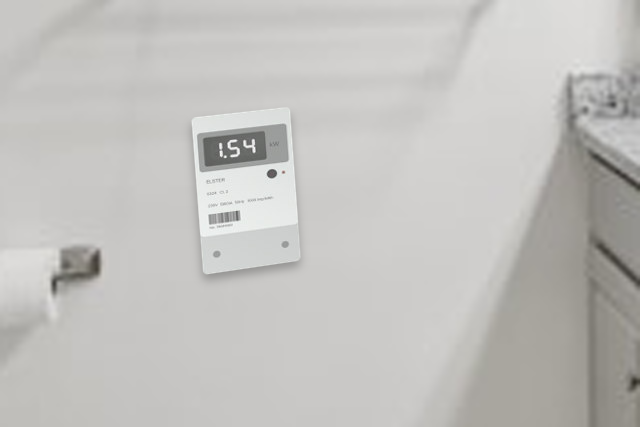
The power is 1.54kW
